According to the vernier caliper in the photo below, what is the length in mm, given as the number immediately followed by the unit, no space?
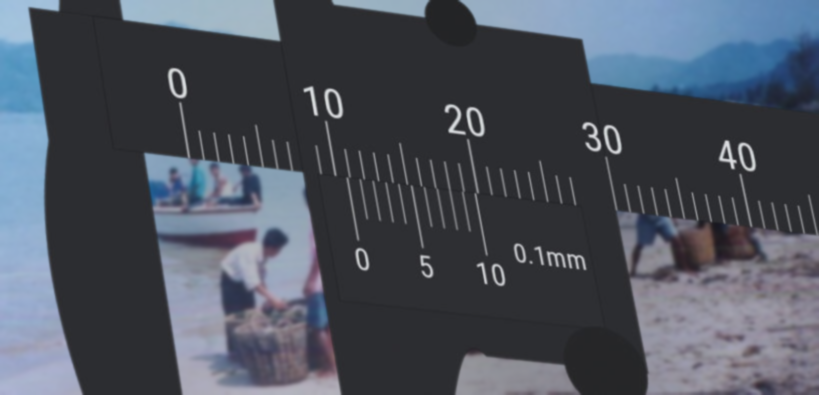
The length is 10.8mm
